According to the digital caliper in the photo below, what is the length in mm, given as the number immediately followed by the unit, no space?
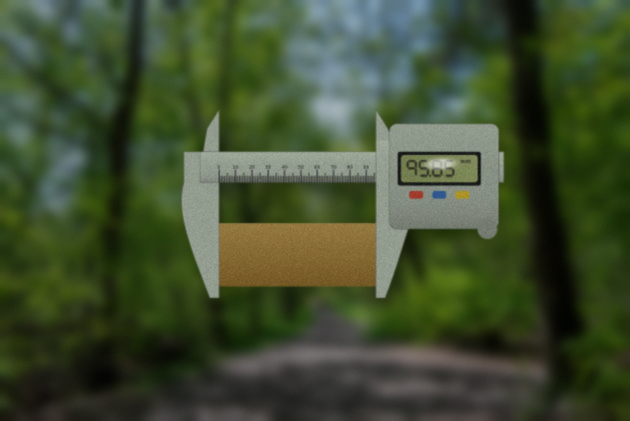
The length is 95.85mm
